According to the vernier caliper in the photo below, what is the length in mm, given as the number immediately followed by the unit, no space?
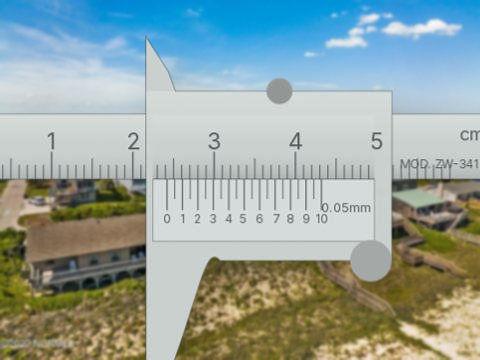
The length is 24.2mm
